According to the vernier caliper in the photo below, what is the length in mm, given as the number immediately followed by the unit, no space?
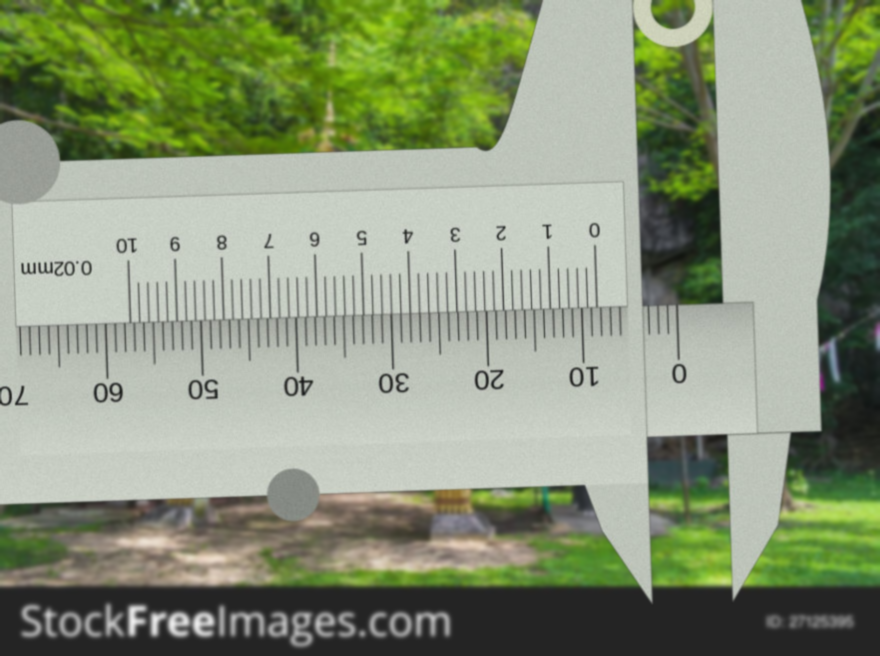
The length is 8.4mm
